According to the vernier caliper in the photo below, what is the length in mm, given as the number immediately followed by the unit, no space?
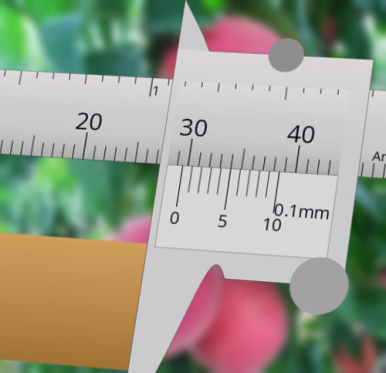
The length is 29.5mm
